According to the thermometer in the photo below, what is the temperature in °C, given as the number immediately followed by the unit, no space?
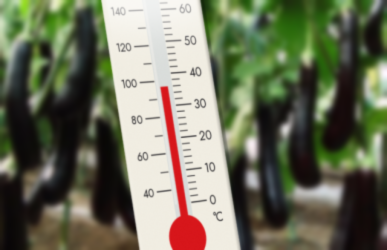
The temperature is 36°C
